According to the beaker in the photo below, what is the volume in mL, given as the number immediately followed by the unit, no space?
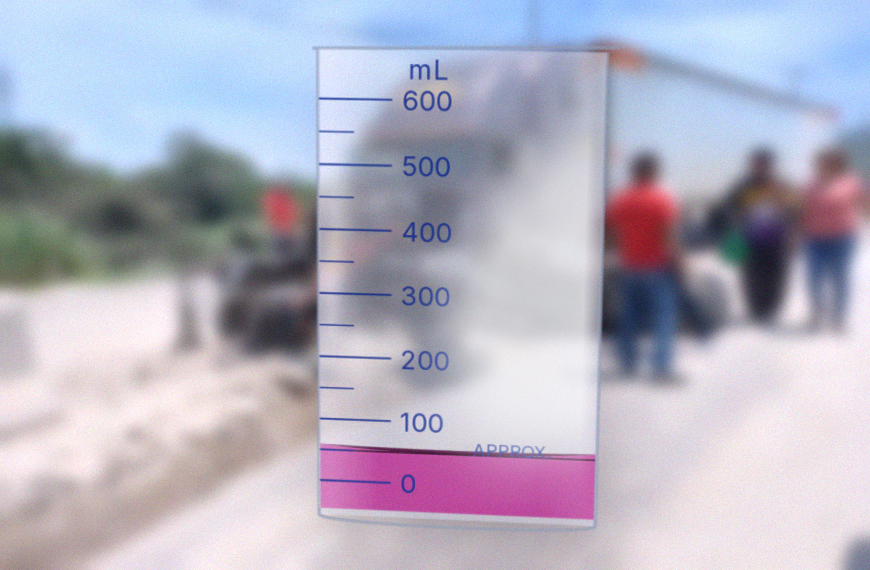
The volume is 50mL
